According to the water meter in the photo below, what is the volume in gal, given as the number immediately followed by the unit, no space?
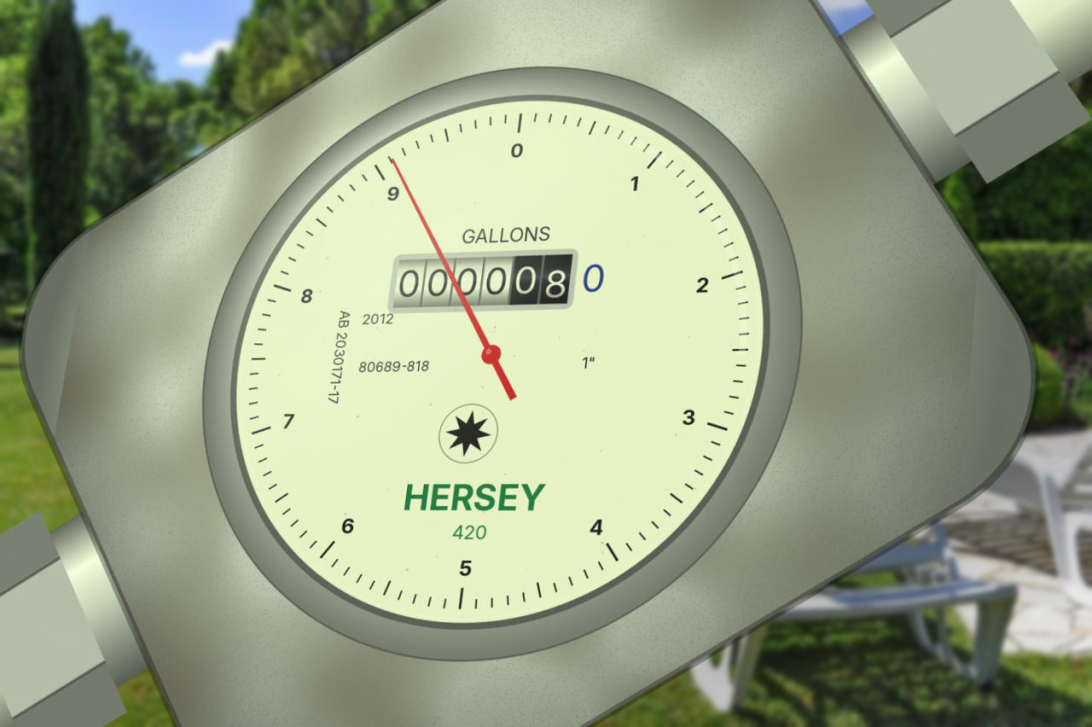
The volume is 79.1gal
